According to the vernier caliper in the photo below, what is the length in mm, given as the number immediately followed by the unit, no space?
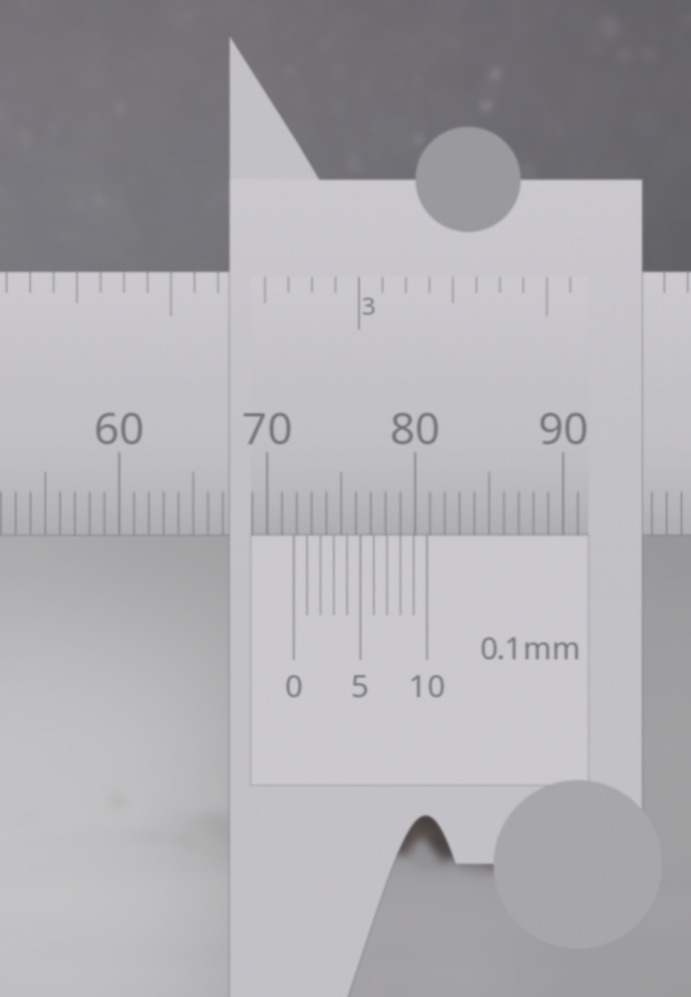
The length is 71.8mm
